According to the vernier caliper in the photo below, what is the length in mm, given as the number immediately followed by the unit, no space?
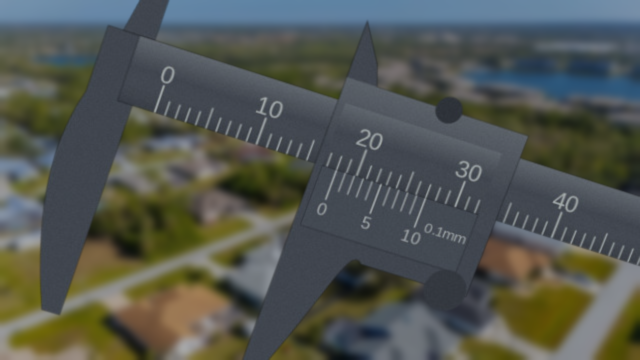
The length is 18.0mm
